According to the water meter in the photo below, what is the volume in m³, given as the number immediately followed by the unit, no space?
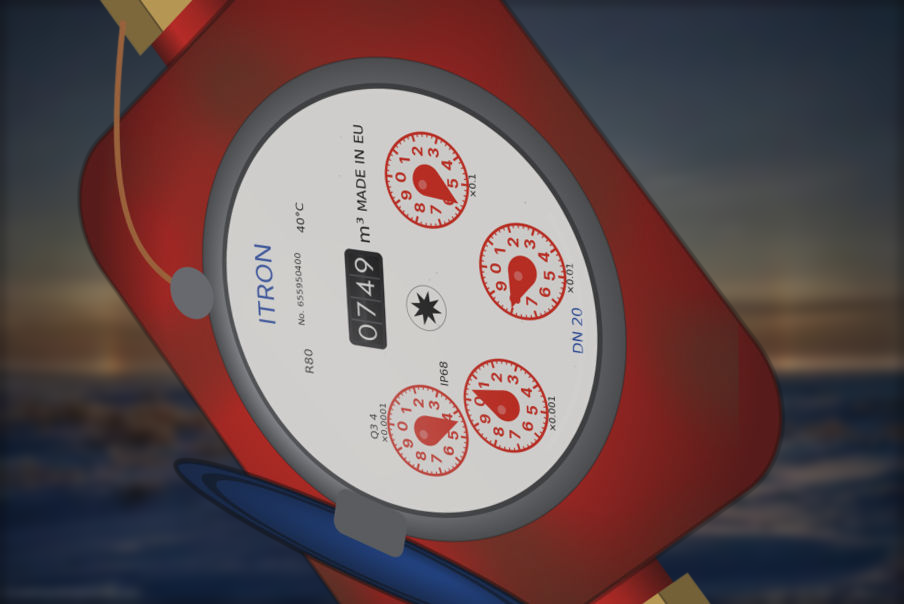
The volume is 749.5804m³
